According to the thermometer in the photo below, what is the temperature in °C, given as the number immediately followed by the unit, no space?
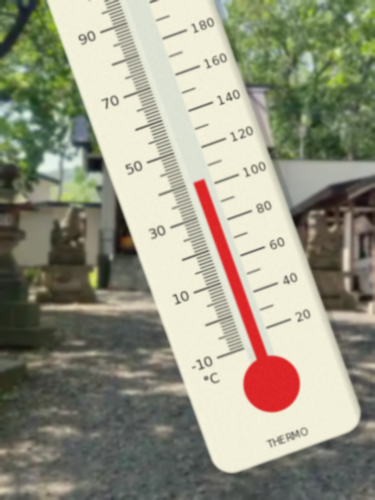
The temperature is 40°C
